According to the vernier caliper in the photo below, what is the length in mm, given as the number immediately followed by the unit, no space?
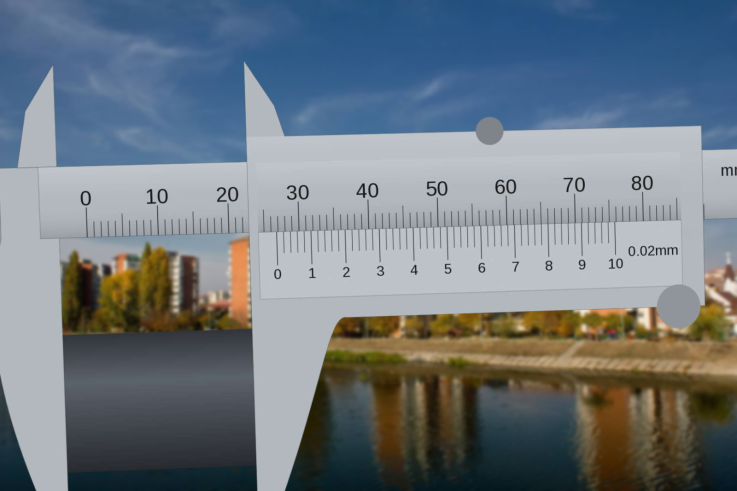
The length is 26.8mm
